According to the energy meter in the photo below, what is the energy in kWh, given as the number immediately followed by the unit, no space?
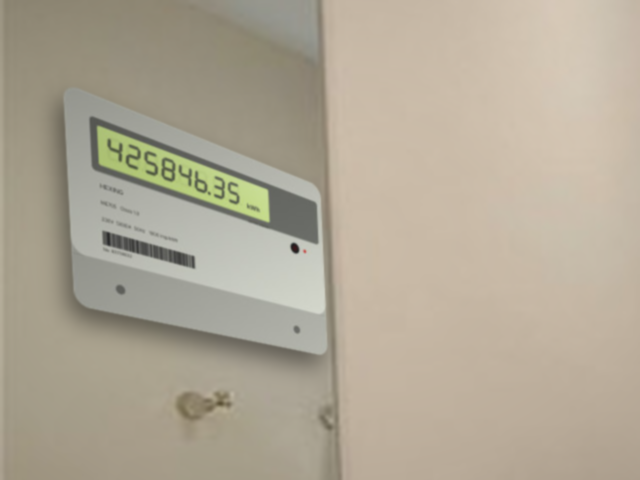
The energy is 425846.35kWh
